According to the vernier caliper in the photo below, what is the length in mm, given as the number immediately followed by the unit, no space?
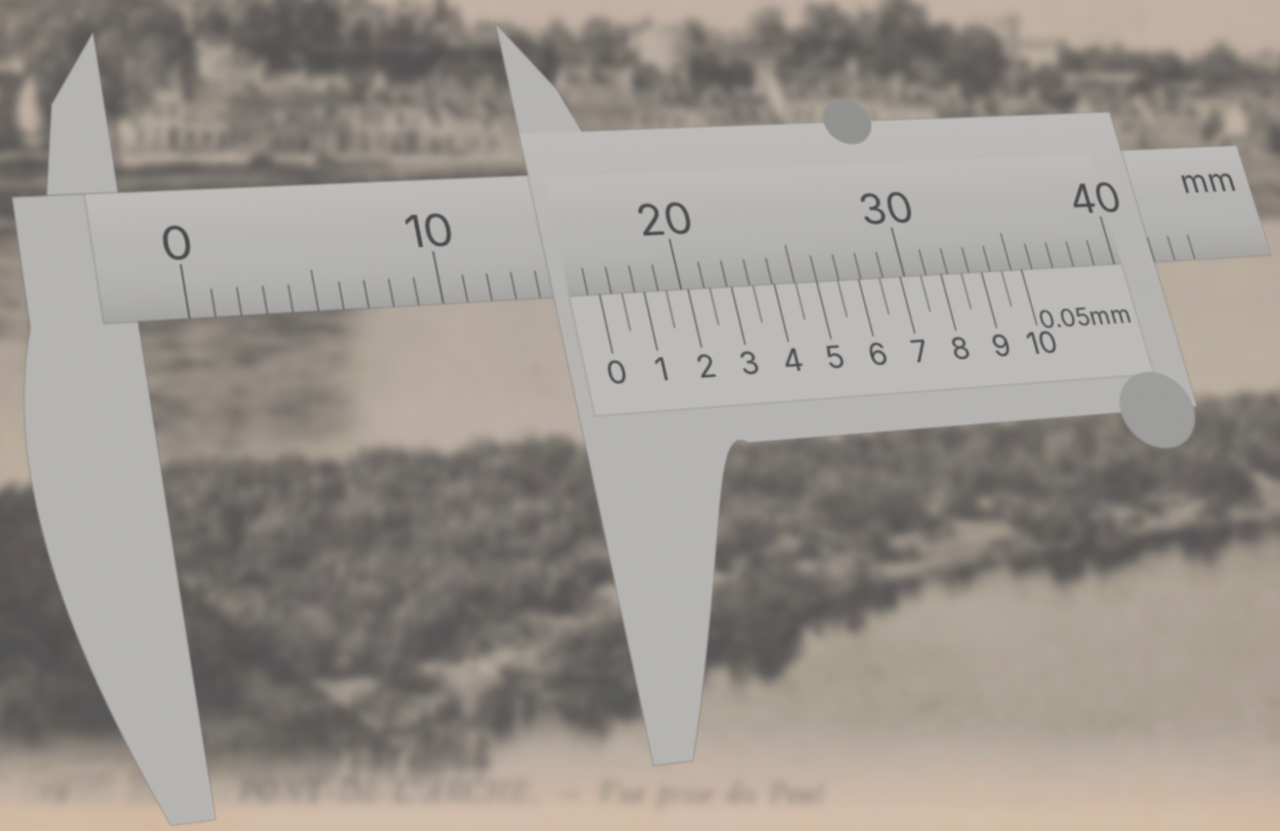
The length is 16.5mm
